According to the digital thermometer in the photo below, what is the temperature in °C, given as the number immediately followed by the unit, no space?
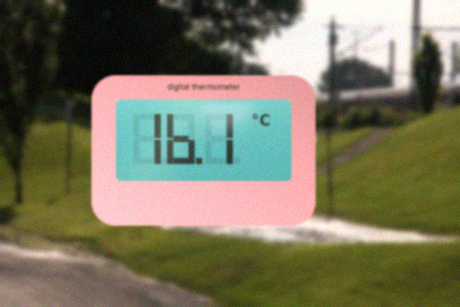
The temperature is 16.1°C
